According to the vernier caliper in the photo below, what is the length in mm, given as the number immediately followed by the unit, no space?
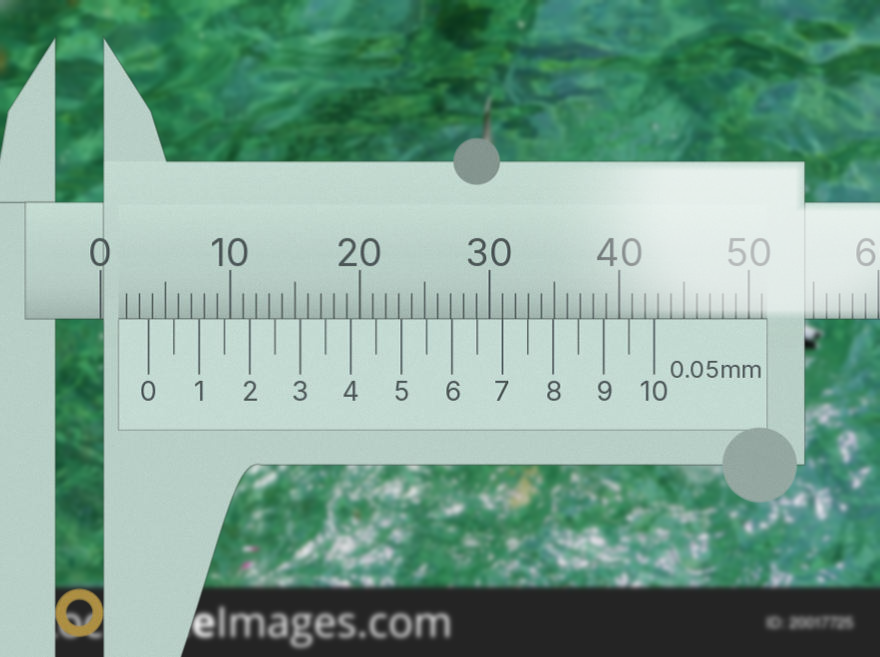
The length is 3.7mm
